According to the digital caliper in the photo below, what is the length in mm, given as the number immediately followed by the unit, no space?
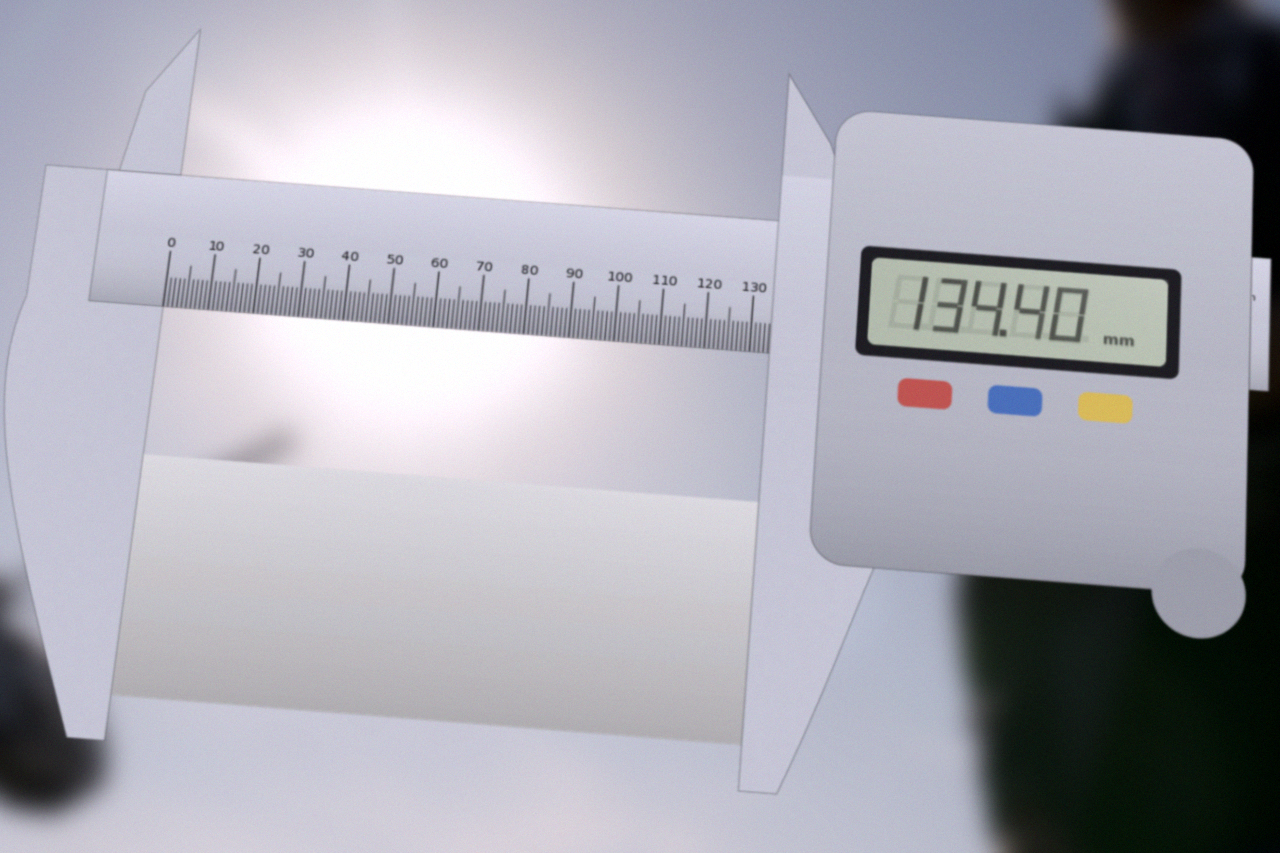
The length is 134.40mm
